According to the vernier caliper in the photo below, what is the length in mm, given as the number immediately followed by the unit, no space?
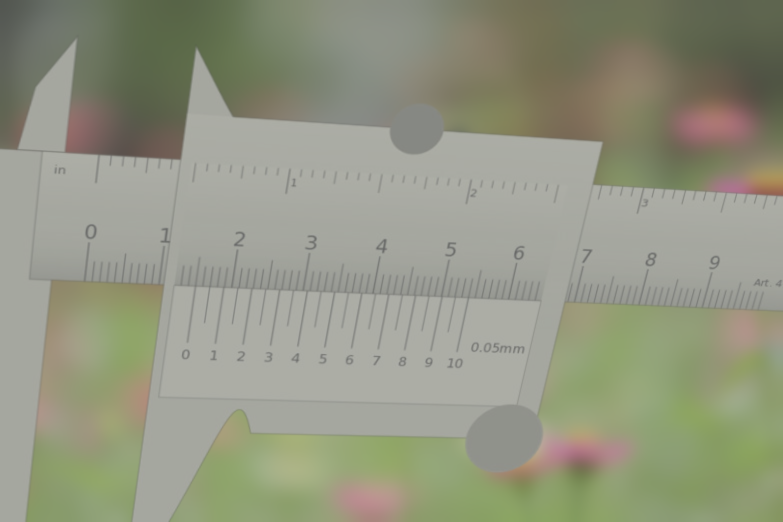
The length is 15.0mm
